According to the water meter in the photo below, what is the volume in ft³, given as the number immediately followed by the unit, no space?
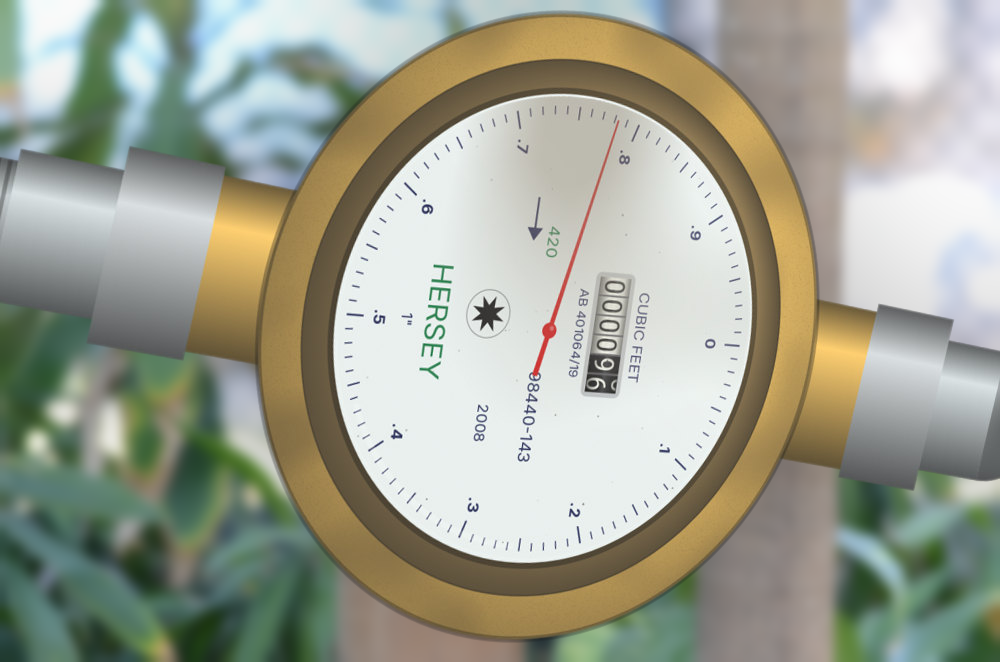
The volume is 95.78ft³
